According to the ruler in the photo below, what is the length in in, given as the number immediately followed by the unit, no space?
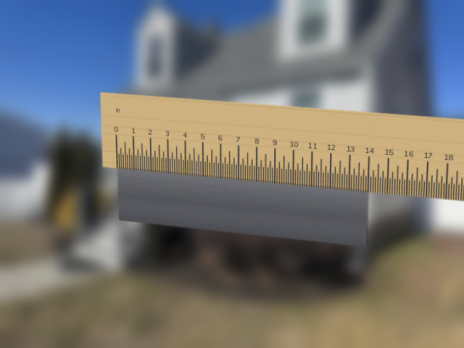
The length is 14in
